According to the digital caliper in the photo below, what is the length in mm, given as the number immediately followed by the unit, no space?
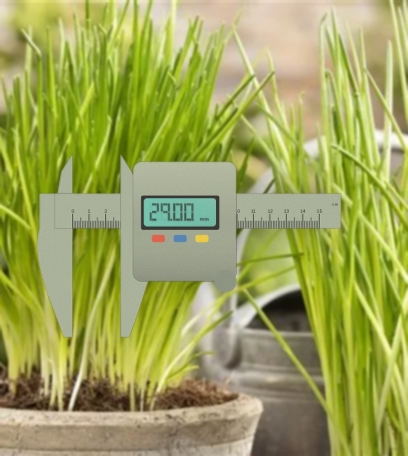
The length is 29.00mm
